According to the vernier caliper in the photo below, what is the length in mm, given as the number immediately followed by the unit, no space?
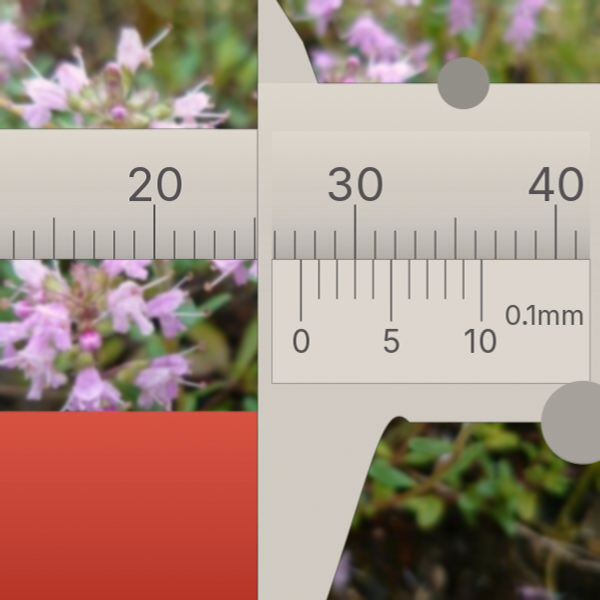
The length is 27.3mm
